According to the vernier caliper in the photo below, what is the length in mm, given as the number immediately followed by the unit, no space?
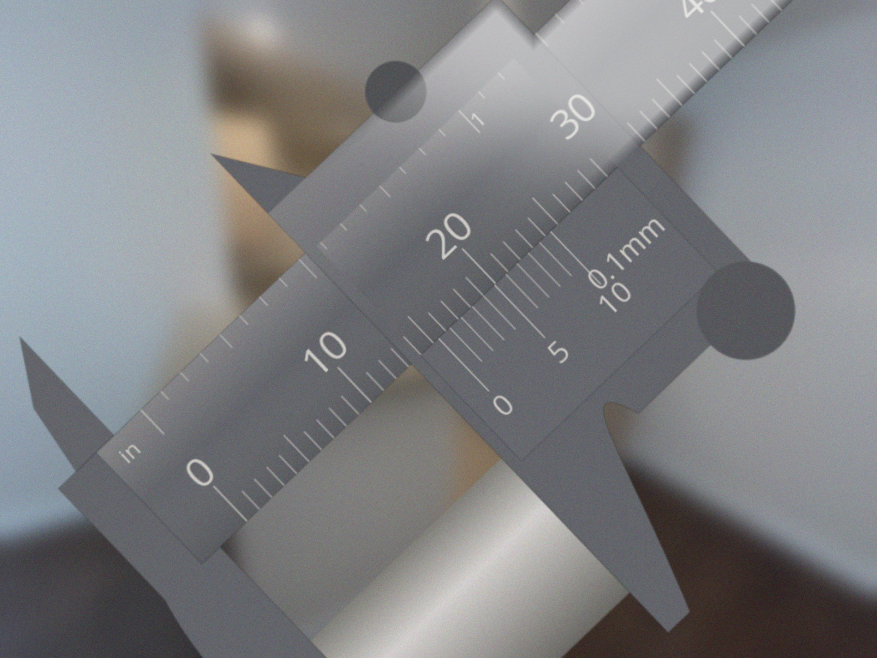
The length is 15.4mm
